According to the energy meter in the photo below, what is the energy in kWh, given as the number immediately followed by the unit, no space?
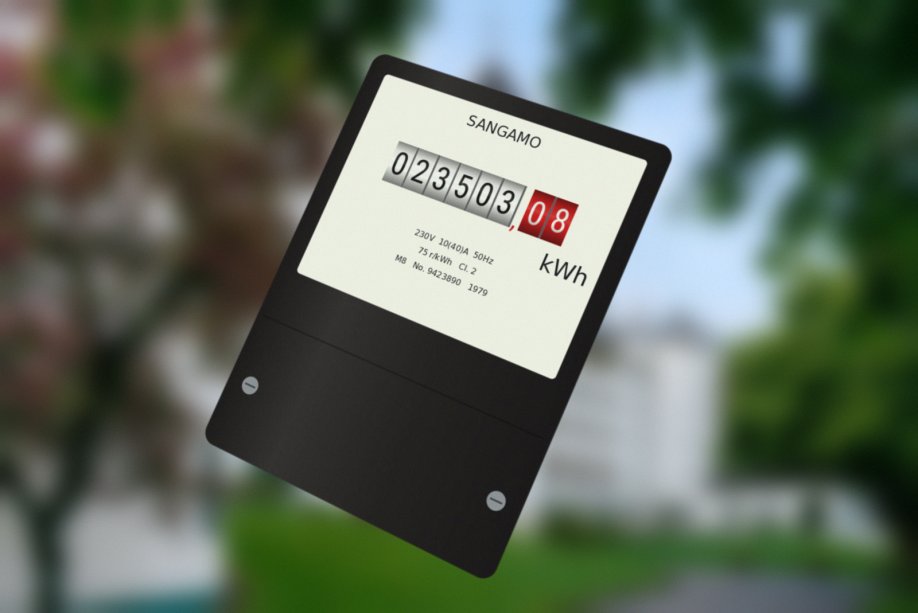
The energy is 23503.08kWh
